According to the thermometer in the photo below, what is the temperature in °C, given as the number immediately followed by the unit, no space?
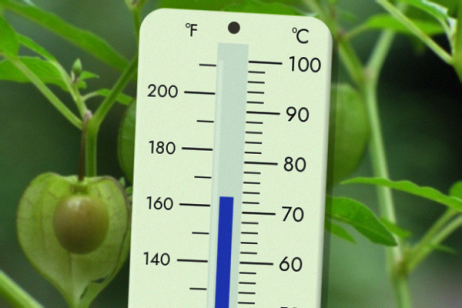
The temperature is 73°C
